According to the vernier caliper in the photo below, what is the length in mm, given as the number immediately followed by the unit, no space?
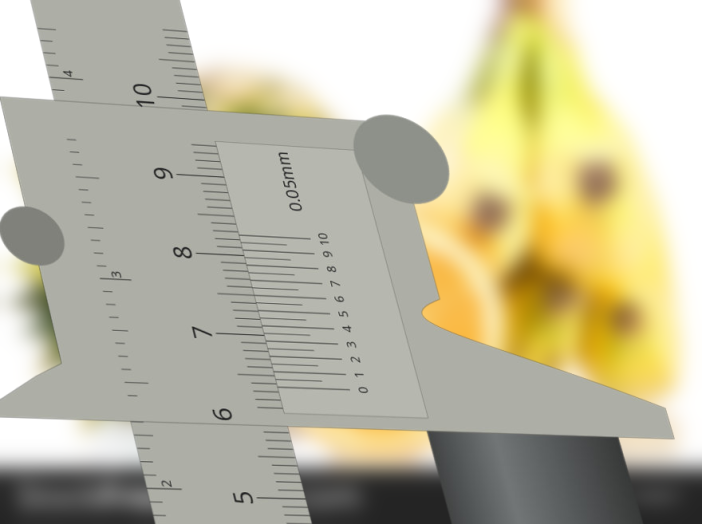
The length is 63.6mm
